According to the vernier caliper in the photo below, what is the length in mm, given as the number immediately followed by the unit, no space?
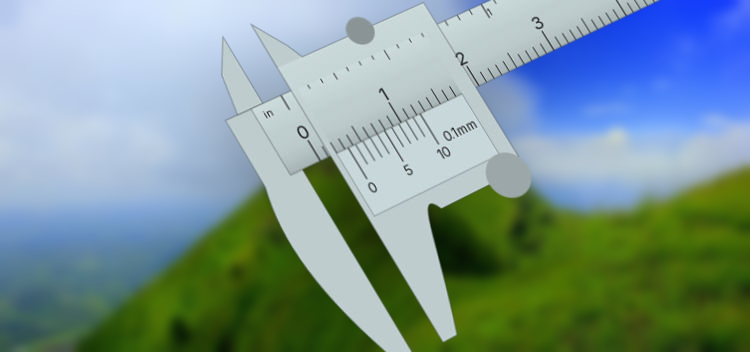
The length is 3.4mm
